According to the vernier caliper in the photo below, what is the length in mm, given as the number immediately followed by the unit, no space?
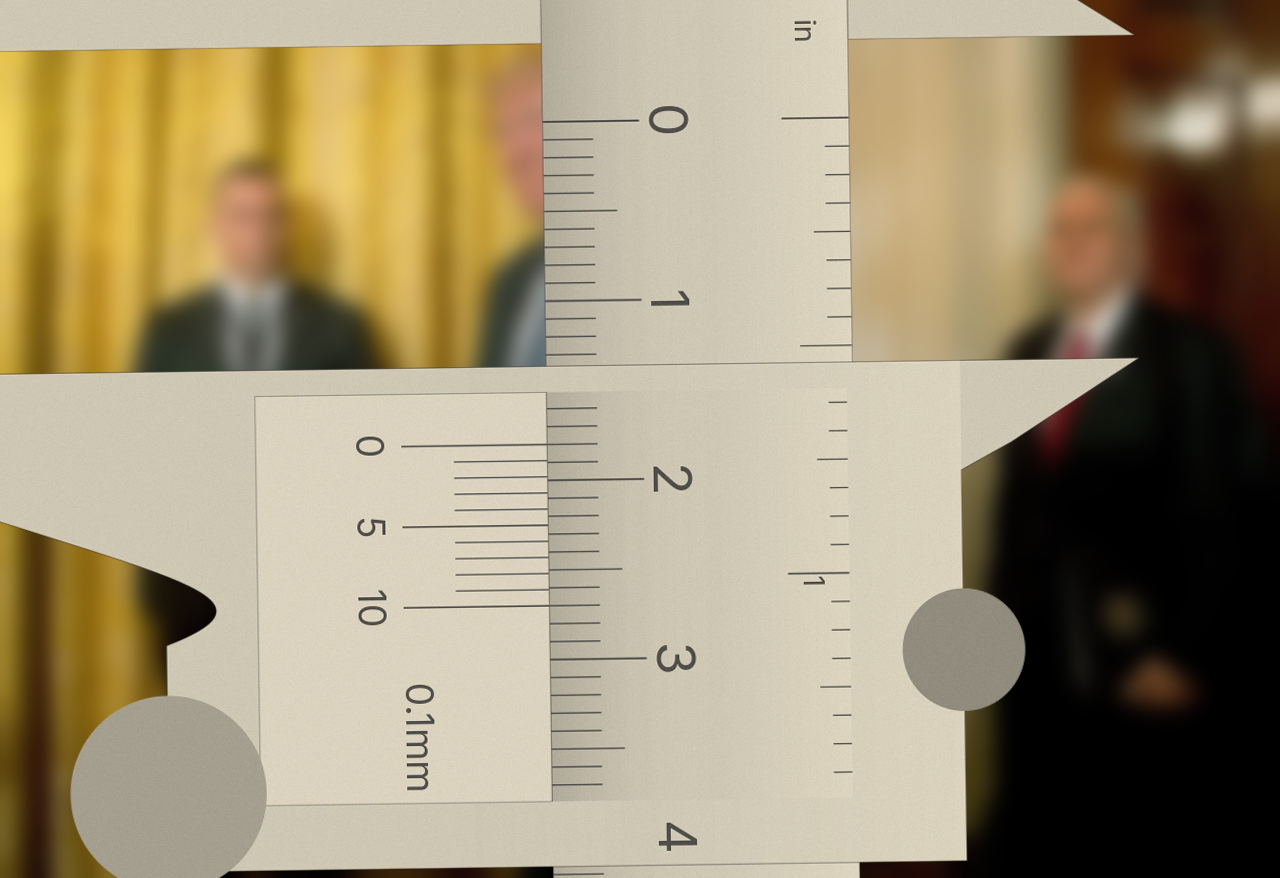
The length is 18.0mm
